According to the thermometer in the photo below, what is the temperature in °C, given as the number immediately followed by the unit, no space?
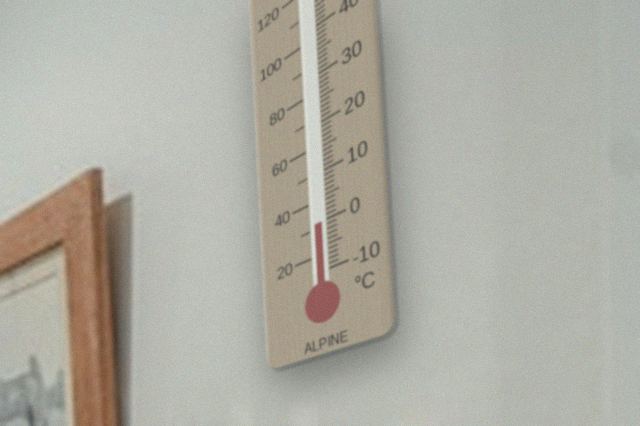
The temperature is 0°C
